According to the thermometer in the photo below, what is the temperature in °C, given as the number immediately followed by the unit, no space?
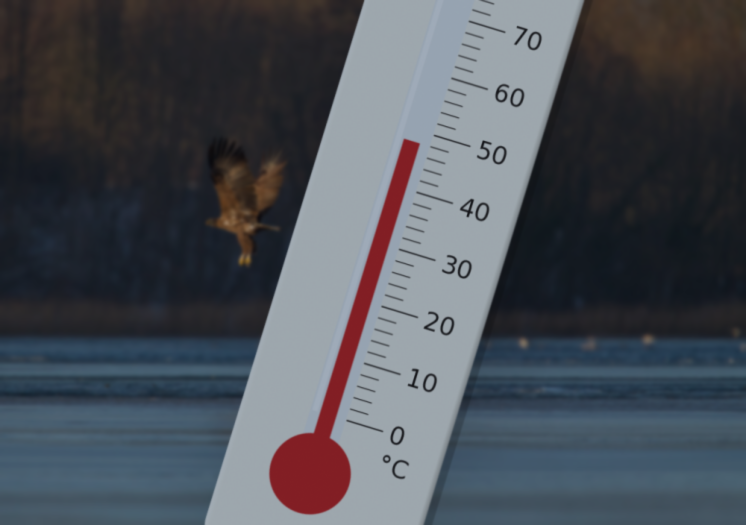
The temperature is 48°C
